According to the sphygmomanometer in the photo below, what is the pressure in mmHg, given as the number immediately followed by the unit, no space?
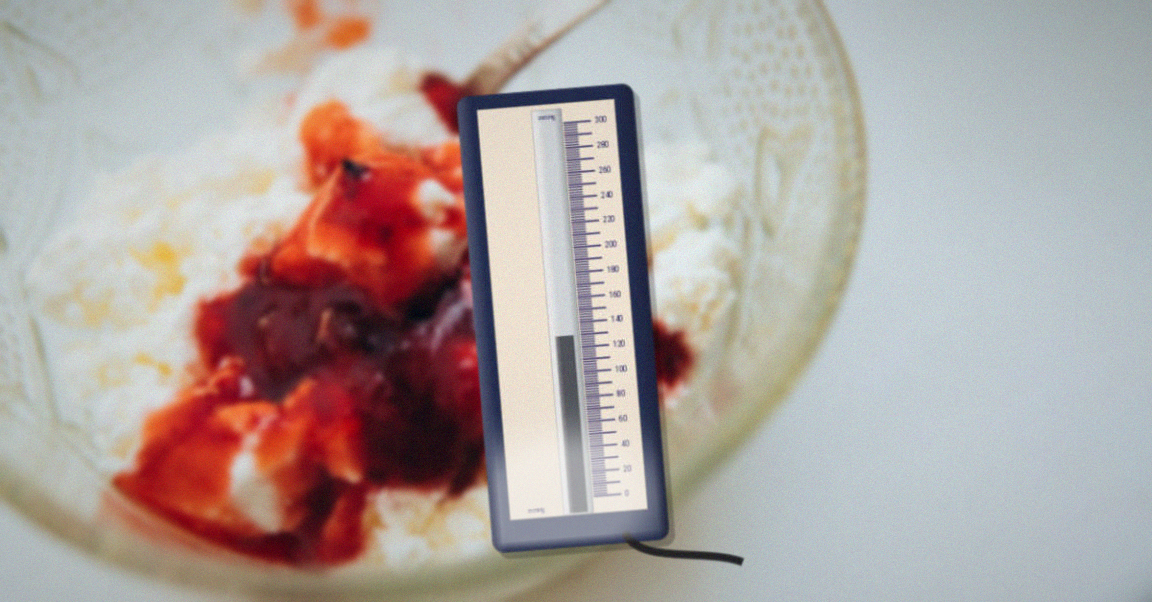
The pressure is 130mmHg
